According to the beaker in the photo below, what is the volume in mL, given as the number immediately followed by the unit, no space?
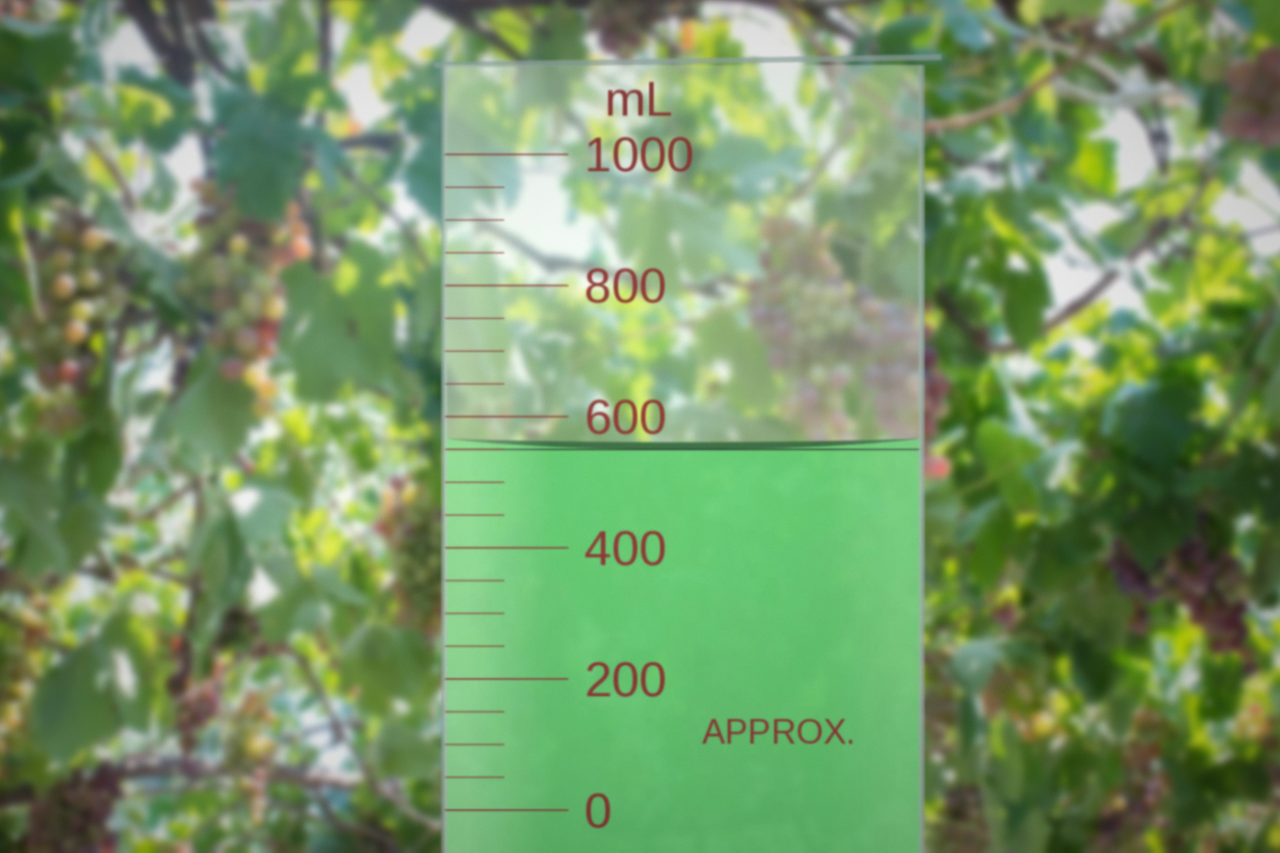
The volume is 550mL
